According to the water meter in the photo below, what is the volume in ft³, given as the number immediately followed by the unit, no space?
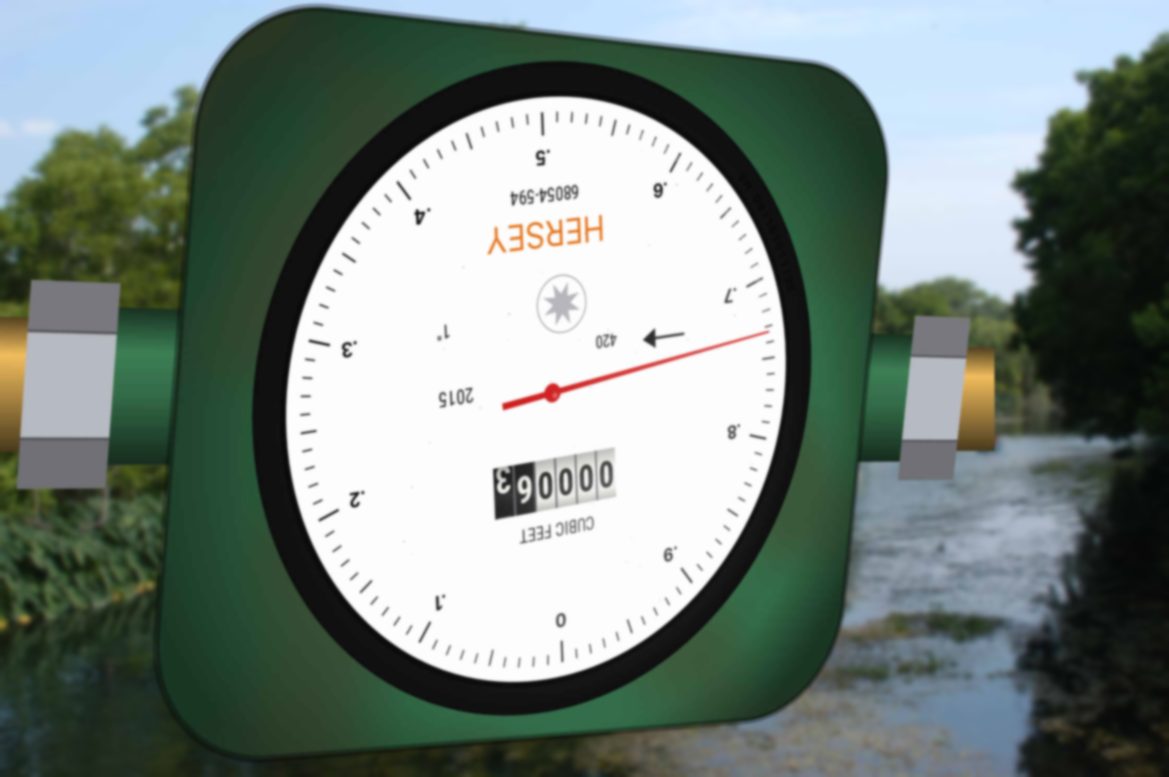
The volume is 62.73ft³
